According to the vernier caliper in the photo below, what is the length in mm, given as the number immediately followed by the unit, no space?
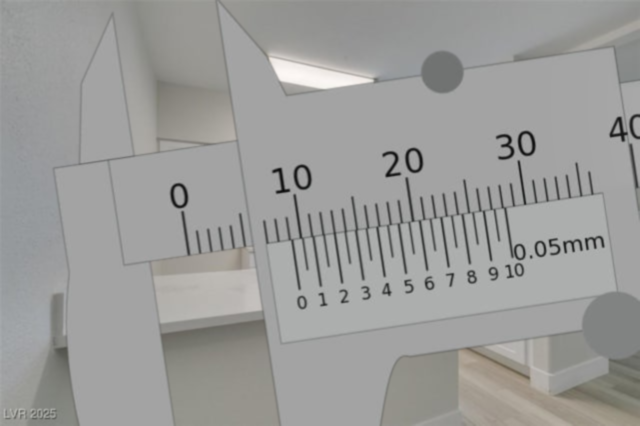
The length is 9.2mm
